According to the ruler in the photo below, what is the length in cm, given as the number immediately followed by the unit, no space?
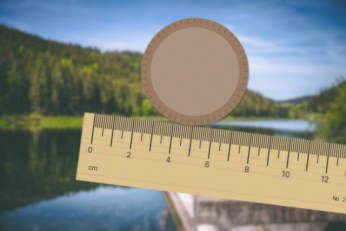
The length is 5.5cm
